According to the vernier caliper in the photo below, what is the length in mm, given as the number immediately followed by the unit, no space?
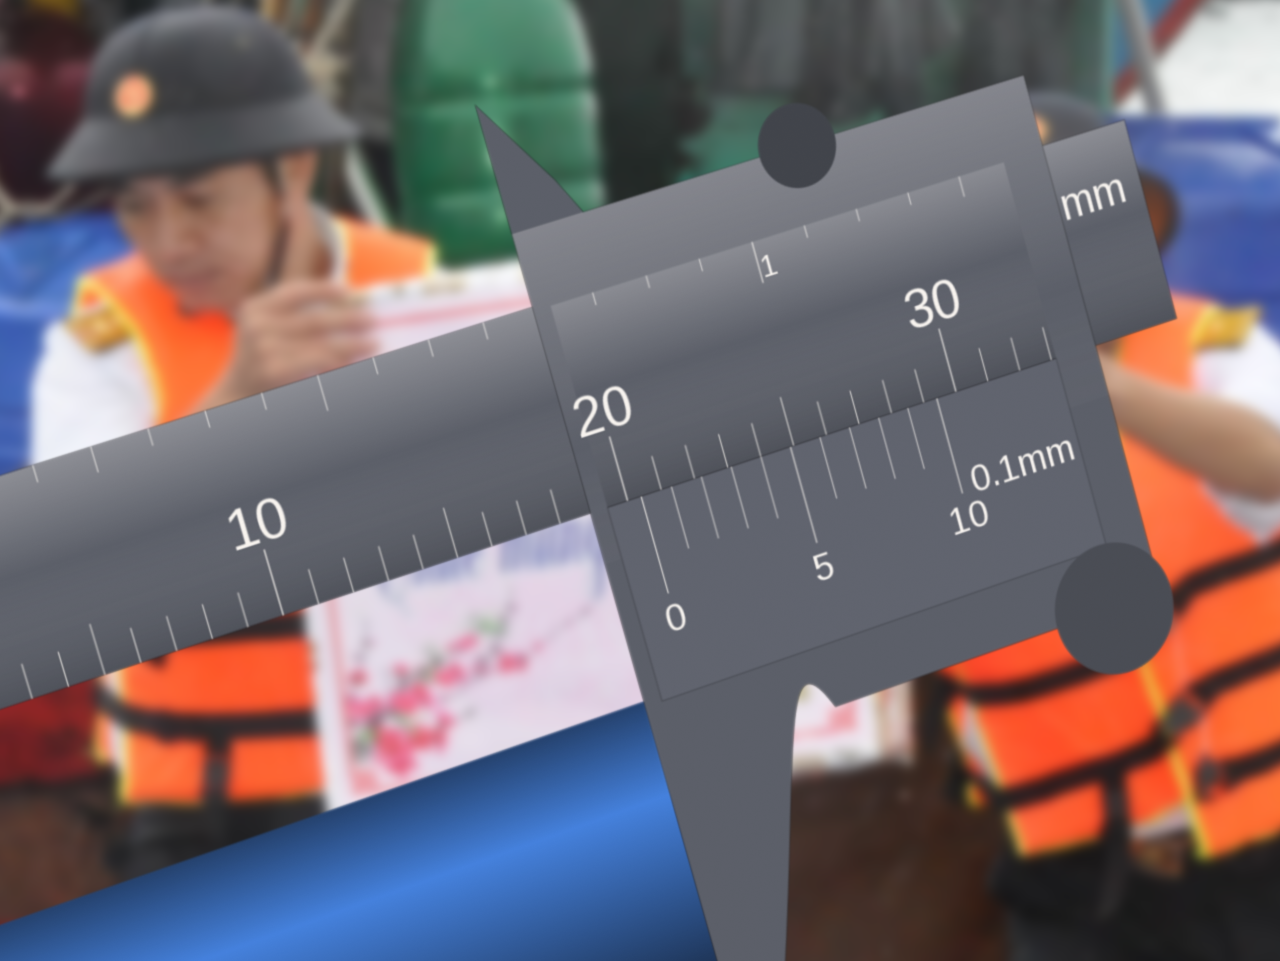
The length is 20.4mm
